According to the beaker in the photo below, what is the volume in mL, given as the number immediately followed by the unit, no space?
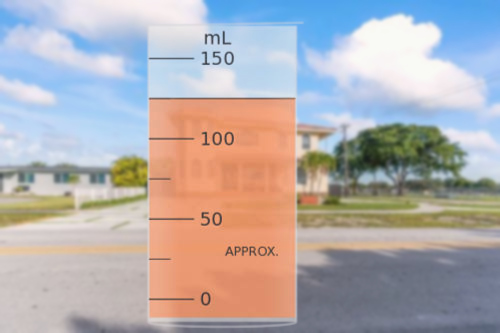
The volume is 125mL
